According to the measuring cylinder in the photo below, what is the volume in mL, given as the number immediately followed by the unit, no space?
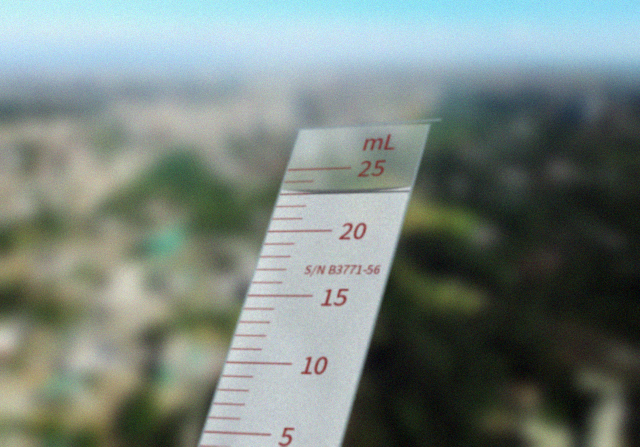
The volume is 23mL
